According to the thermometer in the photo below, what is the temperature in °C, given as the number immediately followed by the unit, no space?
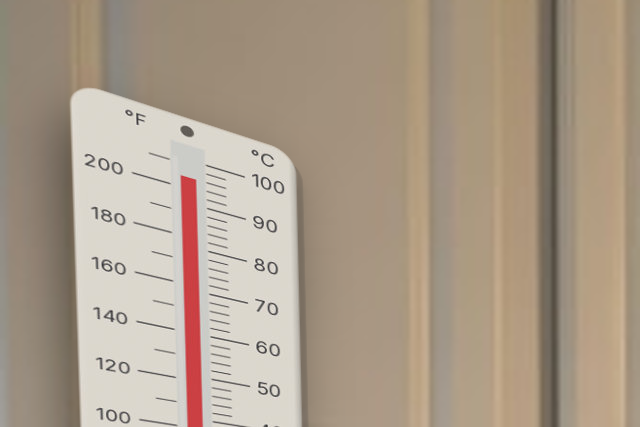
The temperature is 96°C
